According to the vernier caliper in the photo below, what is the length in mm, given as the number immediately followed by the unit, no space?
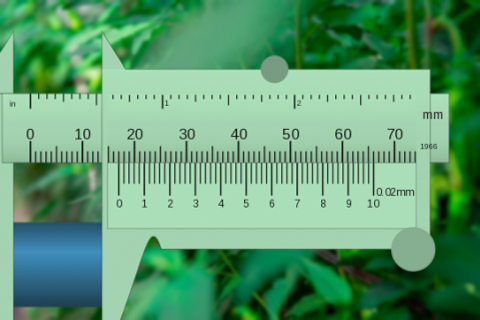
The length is 17.0mm
